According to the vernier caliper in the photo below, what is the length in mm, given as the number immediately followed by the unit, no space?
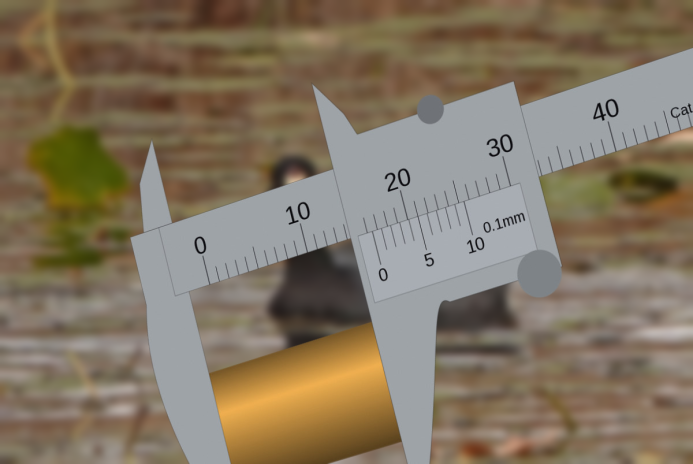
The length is 16.5mm
